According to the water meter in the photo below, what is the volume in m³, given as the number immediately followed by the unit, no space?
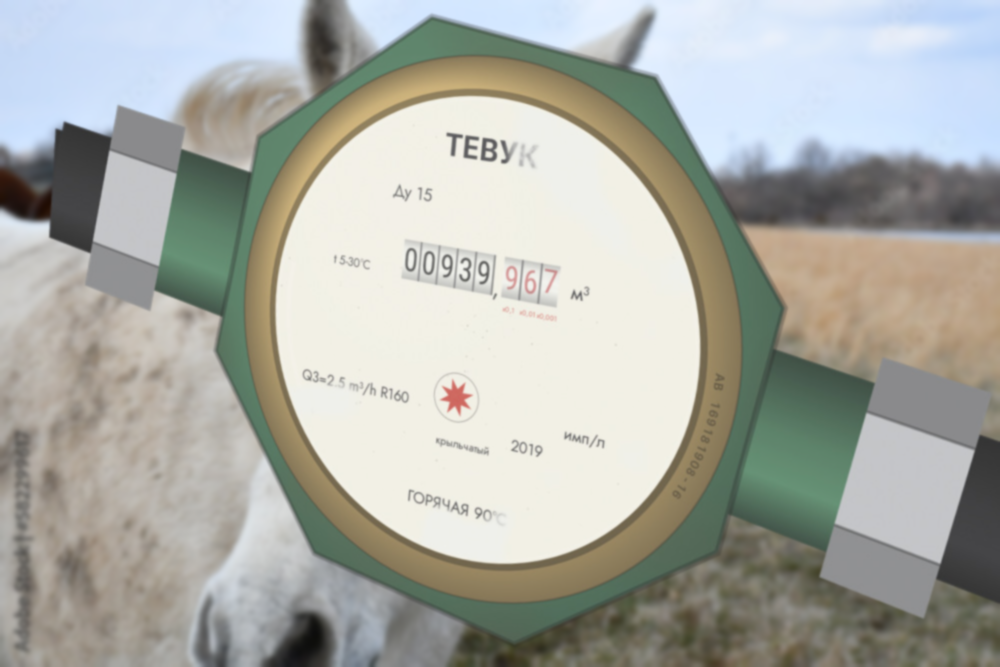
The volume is 939.967m³
